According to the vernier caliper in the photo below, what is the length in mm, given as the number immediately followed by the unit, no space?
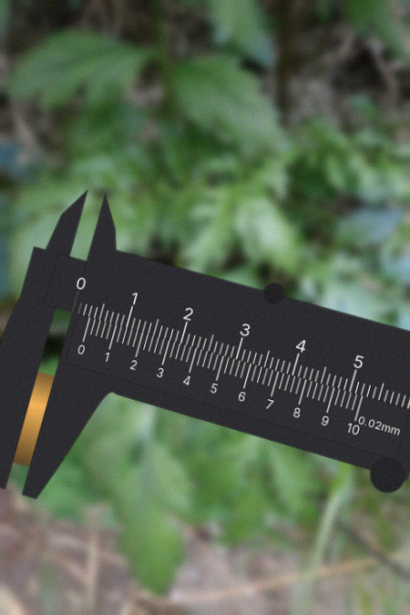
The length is 3.2mm
